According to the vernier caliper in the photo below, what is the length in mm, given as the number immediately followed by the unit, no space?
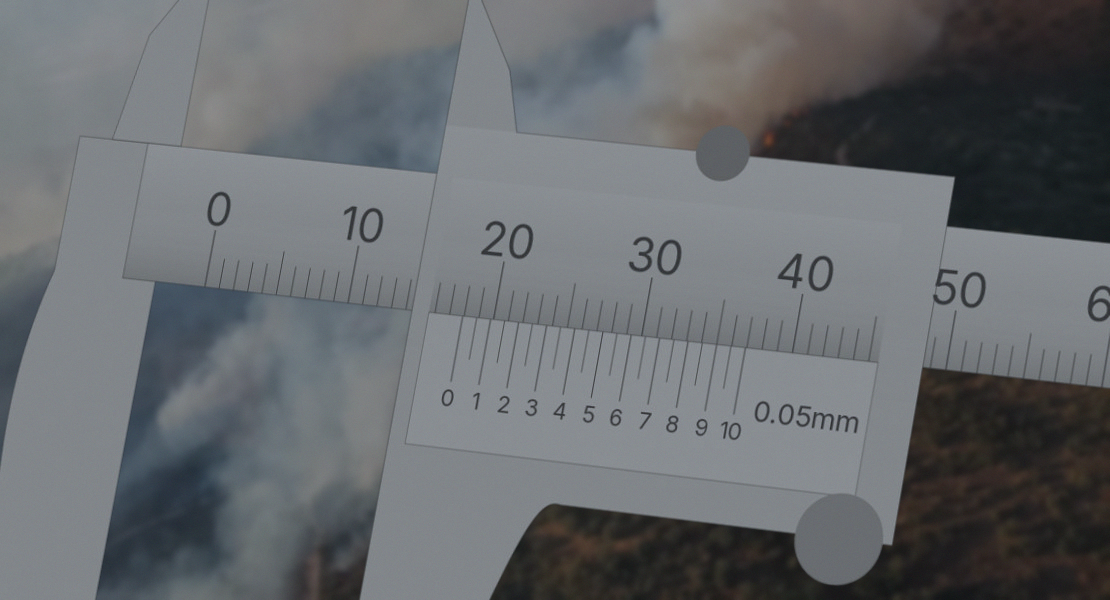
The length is 17.9mm
